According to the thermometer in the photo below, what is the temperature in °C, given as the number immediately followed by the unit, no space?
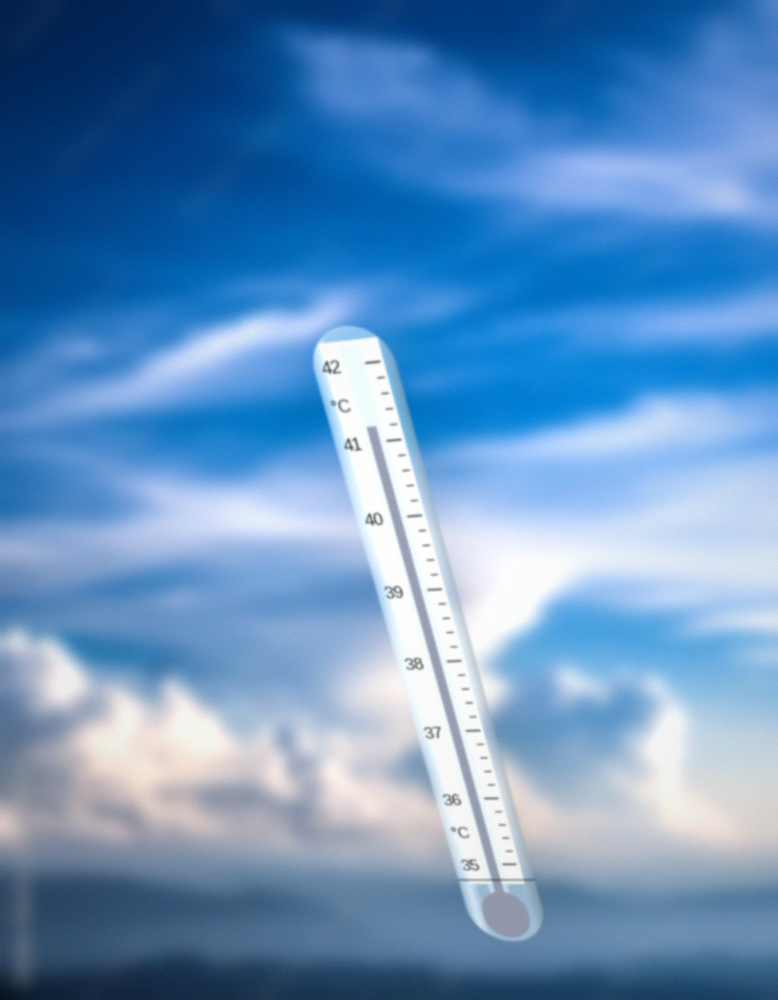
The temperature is 41.2°C
